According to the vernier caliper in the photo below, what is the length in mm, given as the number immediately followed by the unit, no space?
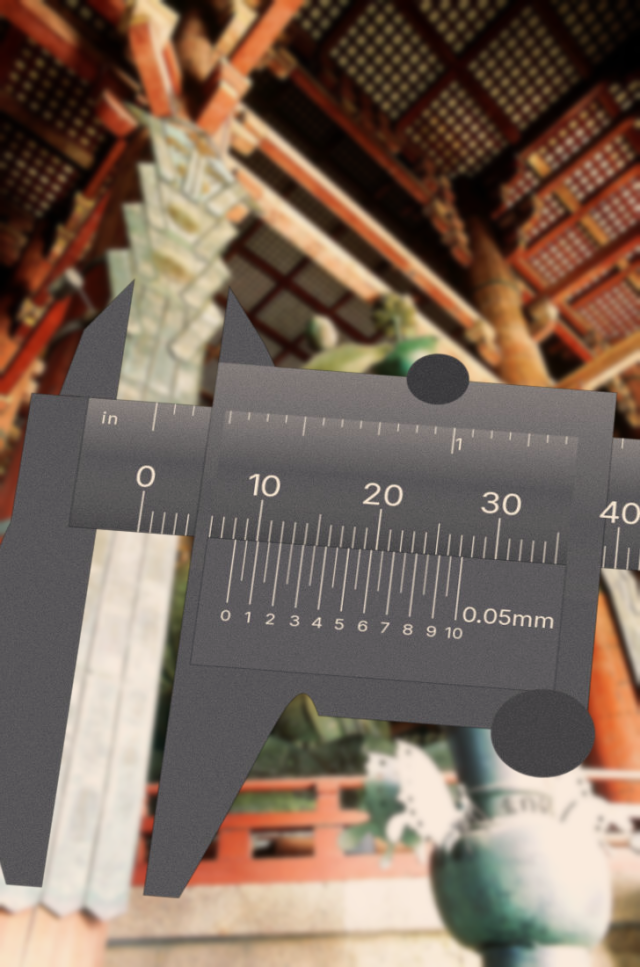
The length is 8.2mm
